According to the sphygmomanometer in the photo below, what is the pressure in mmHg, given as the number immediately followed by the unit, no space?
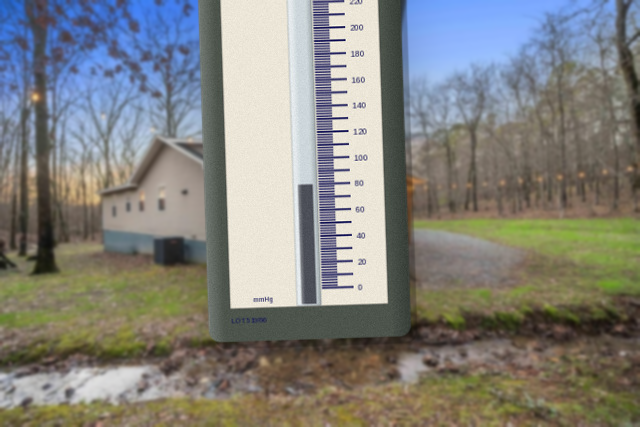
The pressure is 80mmHg
